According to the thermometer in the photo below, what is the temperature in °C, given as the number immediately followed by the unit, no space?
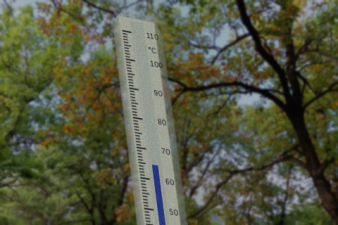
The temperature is 65°C
